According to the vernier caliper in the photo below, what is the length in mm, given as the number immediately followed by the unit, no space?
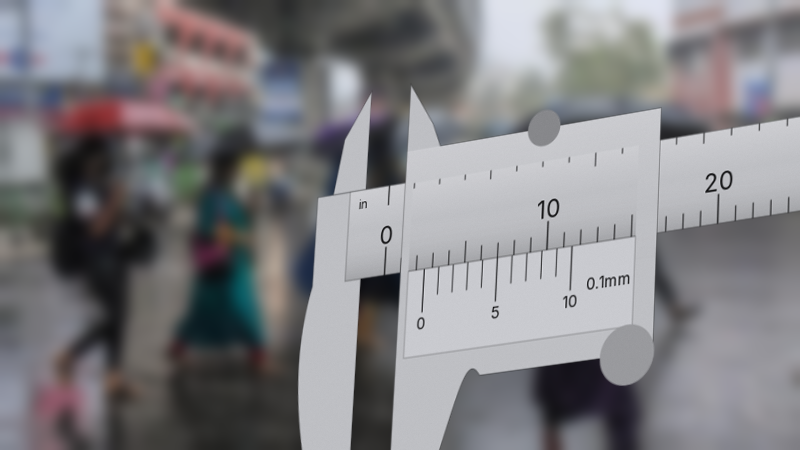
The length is 2.5mm
